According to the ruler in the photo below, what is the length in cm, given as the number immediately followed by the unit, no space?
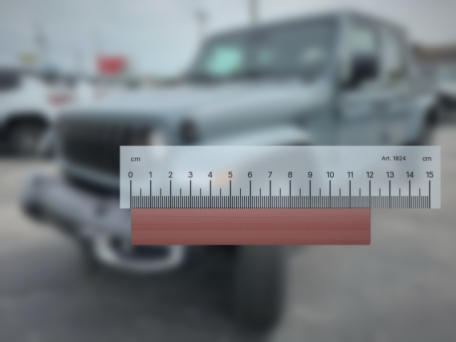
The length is 12cm
